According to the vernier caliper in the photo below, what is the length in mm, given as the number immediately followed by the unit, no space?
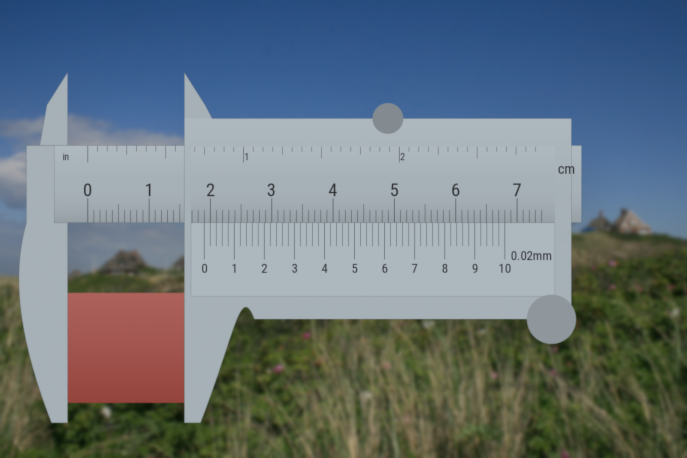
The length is 19.0mm
